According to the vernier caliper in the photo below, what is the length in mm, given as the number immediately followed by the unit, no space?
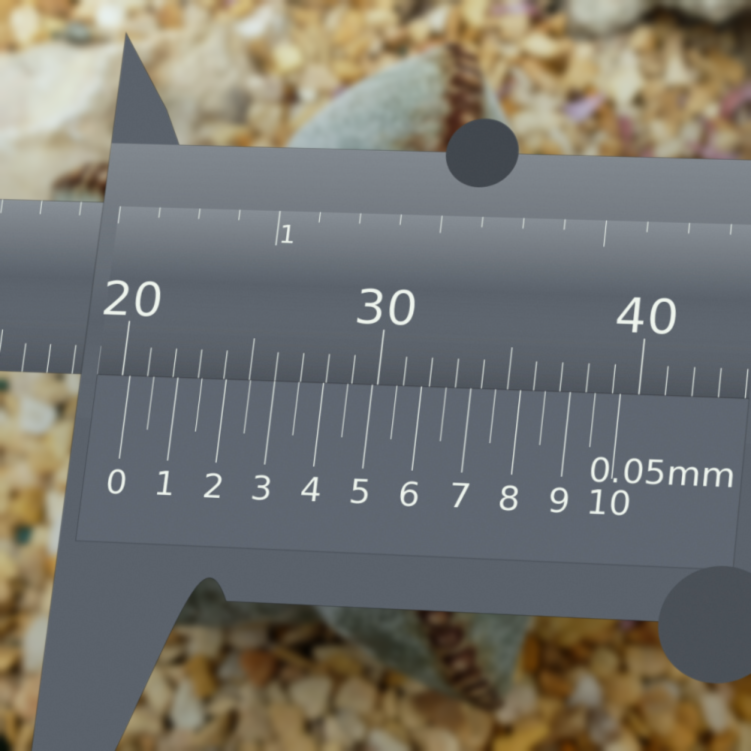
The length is 20.30mm
